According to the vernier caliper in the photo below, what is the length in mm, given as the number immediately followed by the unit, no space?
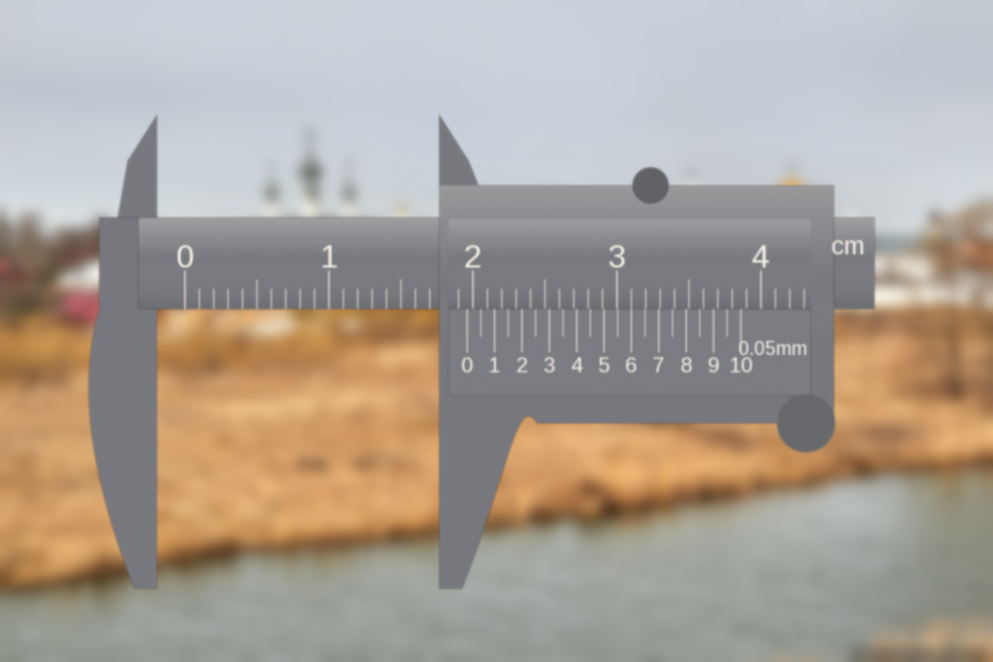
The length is 19.6mm
